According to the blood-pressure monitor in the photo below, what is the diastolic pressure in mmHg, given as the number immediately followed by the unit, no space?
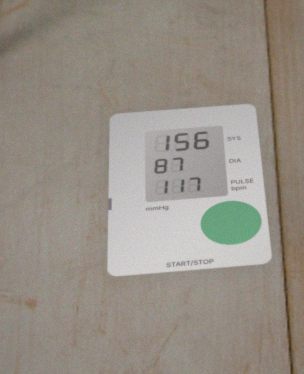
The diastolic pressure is 87mmHg
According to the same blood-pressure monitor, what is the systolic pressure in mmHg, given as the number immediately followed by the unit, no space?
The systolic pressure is 156mmHg
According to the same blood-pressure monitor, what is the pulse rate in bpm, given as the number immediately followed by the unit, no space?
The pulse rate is 117bpm
